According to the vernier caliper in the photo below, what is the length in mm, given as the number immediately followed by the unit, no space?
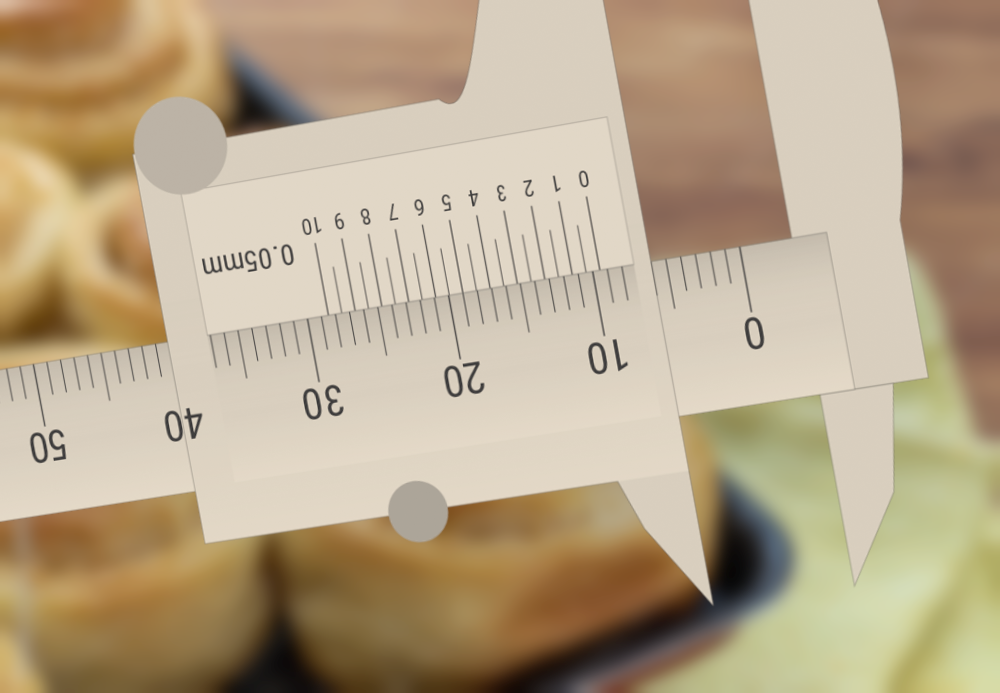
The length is 9.5mm
